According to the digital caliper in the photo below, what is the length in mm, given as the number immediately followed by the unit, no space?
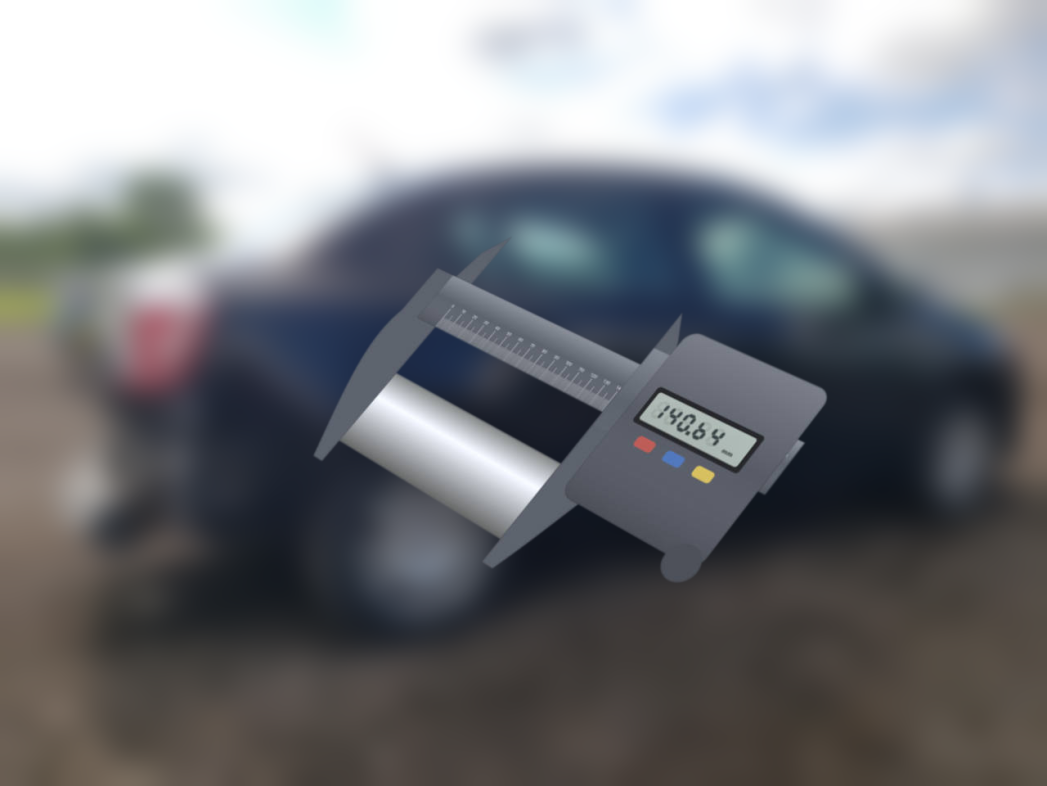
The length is 140.64mm
